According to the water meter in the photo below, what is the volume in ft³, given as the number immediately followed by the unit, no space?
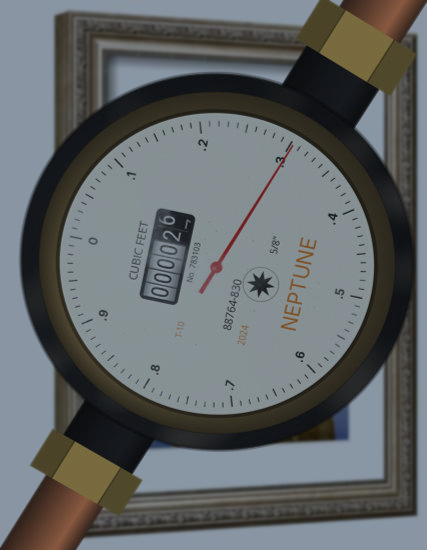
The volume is 26.30ft³
